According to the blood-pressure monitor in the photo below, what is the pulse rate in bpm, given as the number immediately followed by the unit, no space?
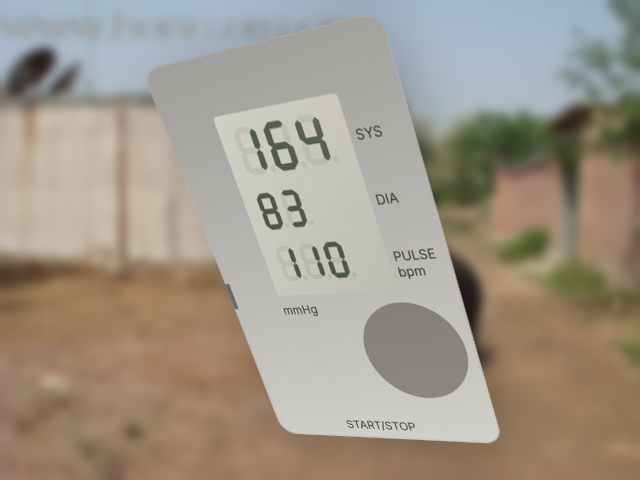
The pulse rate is 110bpm
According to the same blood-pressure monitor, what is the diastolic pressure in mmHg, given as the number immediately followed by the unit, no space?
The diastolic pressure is 83mmHg
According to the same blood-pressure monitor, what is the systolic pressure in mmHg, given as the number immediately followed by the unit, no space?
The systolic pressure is 164mmHg
